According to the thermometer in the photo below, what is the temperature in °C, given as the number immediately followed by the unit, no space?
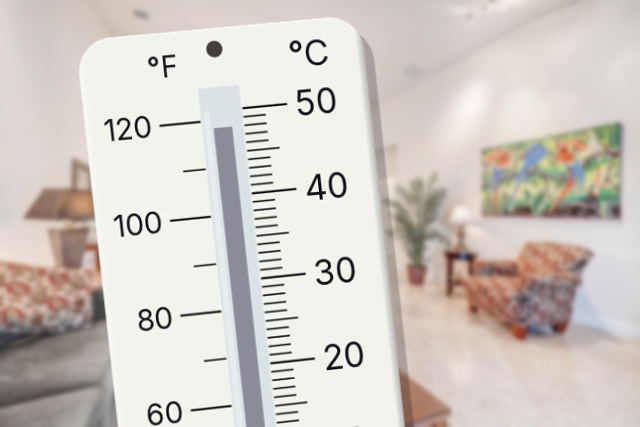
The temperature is 48°C
